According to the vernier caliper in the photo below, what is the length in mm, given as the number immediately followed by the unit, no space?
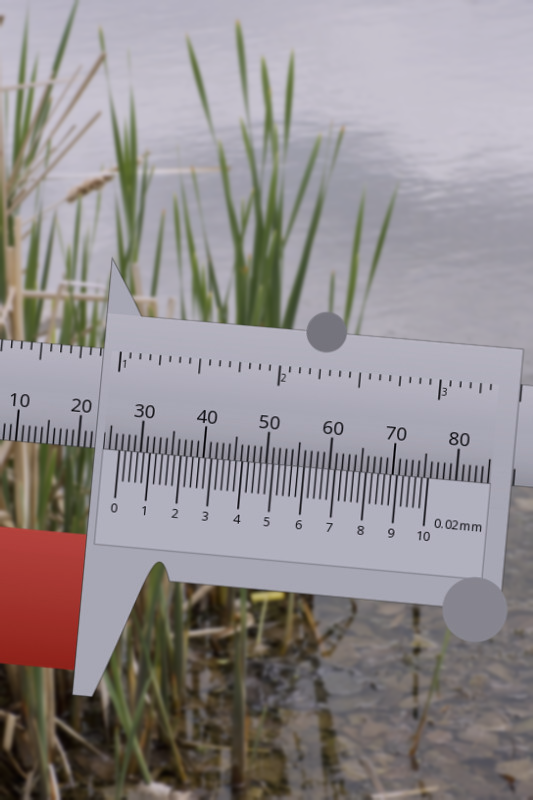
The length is 26.6mm
